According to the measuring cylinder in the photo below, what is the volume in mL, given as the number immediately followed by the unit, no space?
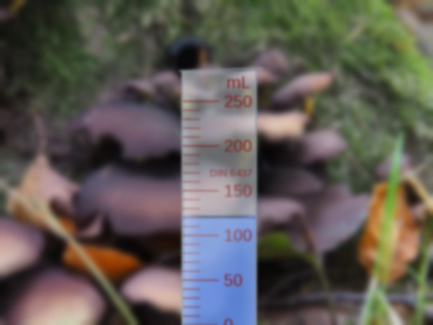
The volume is 120mL
